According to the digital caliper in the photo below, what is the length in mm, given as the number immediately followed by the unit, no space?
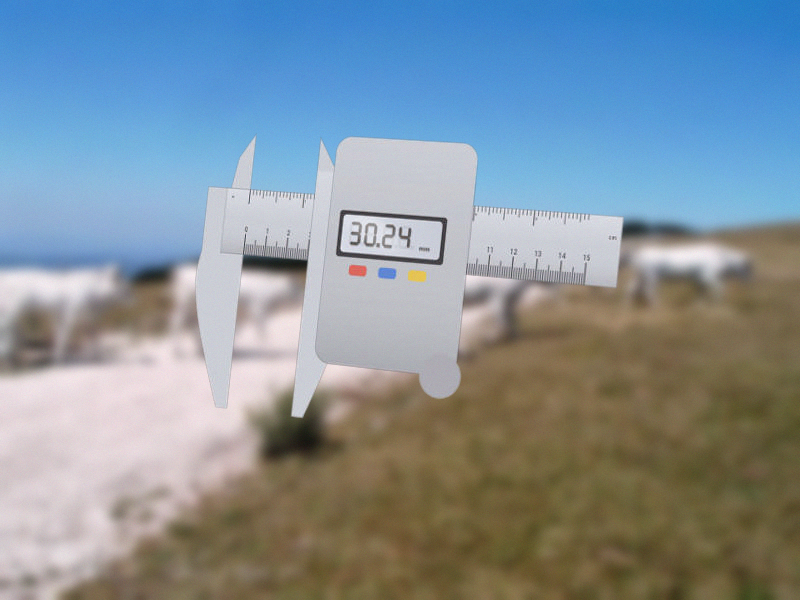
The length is 30.24mm
